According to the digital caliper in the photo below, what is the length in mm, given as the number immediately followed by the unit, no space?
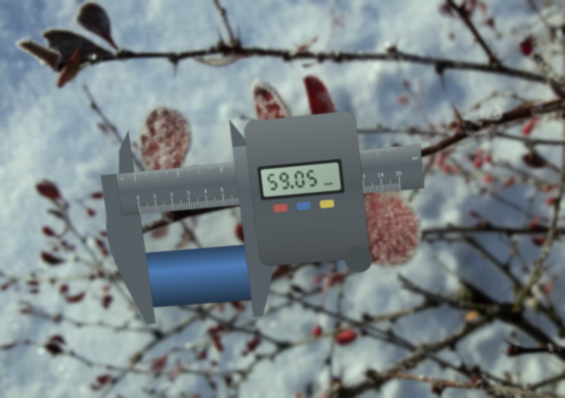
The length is 59.05mm
